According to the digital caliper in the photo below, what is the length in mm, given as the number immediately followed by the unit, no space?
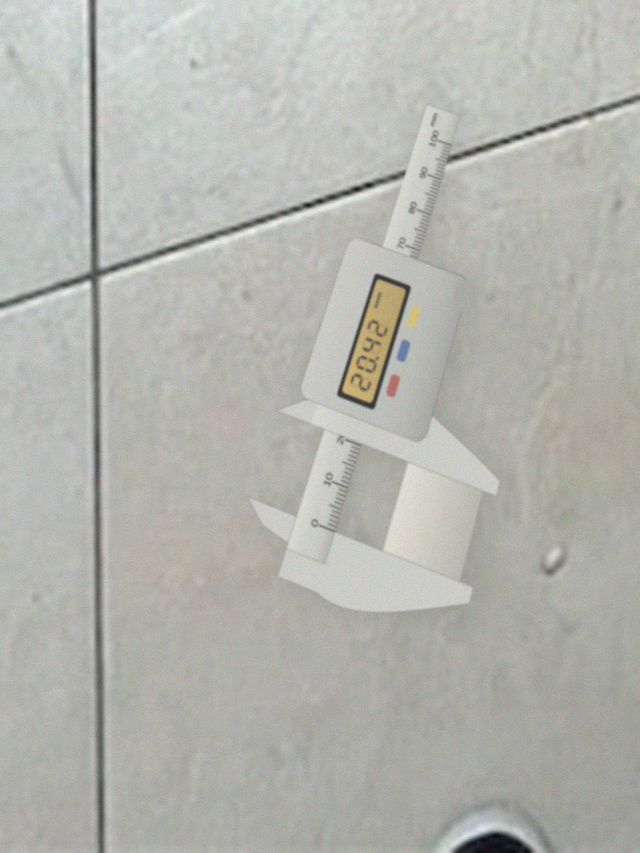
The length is 20.42mm
